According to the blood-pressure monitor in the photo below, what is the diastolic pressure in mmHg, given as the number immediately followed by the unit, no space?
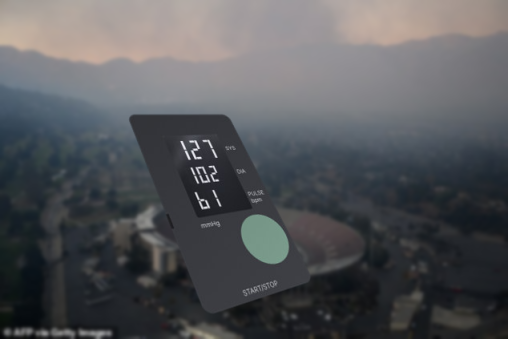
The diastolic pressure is 102mmHg
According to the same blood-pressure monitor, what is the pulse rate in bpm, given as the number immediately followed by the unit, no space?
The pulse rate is 61bpm
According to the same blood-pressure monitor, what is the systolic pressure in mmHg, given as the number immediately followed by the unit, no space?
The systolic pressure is 127mmHg
